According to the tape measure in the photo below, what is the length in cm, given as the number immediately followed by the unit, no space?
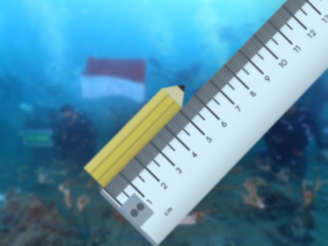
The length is 6cm
